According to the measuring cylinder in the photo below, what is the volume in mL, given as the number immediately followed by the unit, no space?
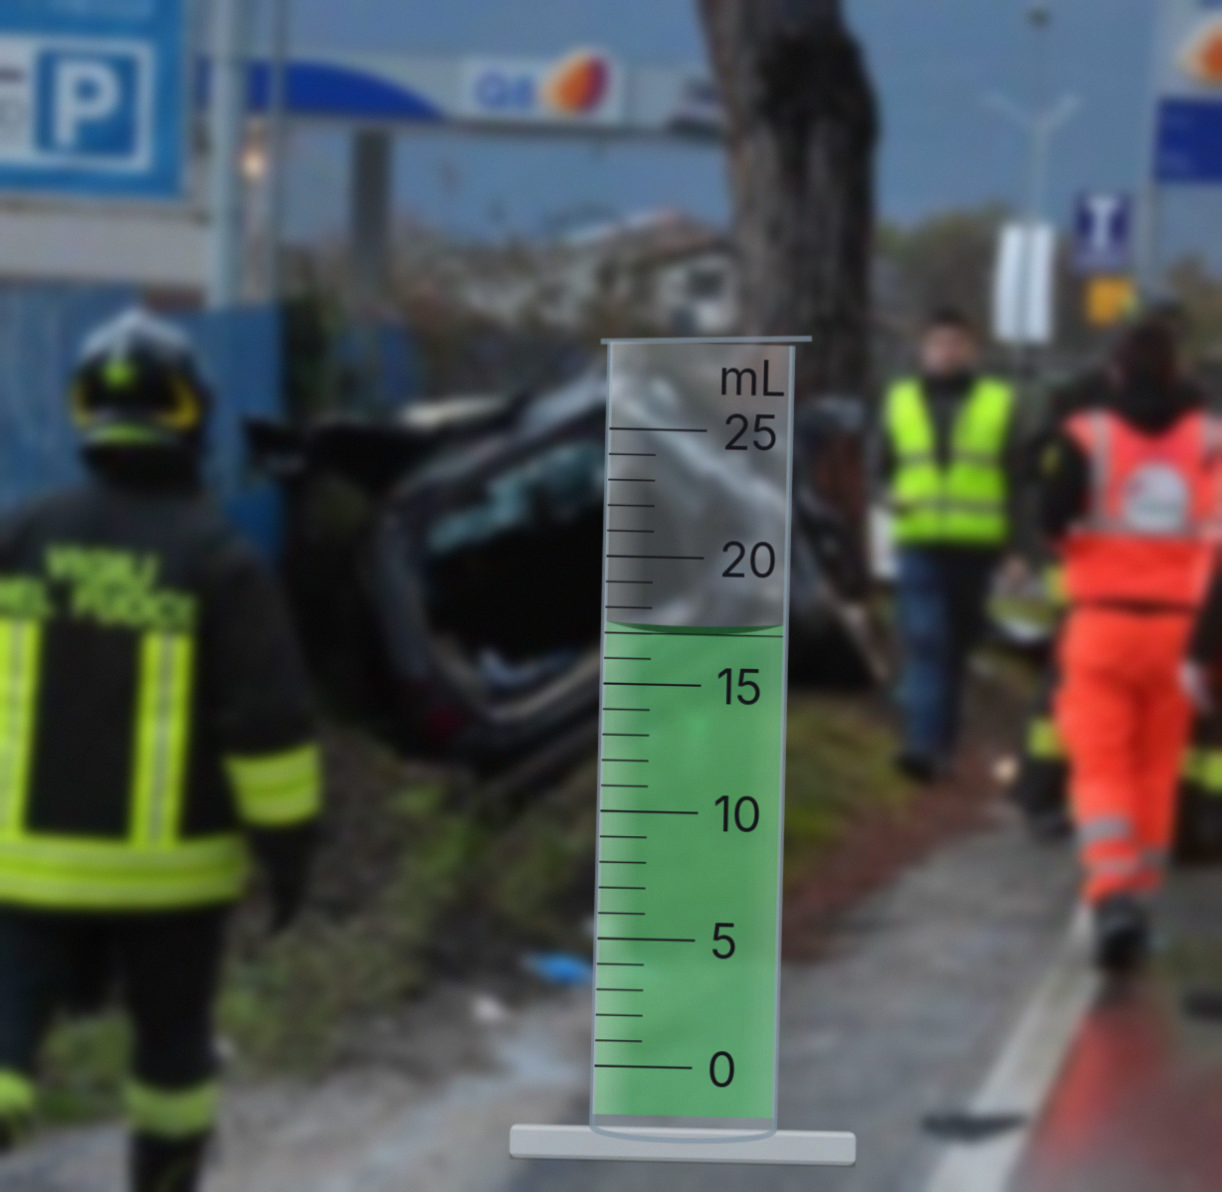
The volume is 17mL
